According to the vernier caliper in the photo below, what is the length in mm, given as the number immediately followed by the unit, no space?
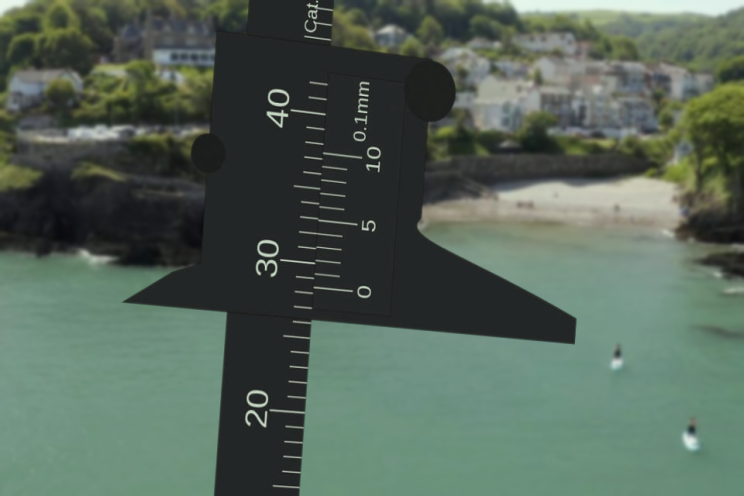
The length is 28.4mm
